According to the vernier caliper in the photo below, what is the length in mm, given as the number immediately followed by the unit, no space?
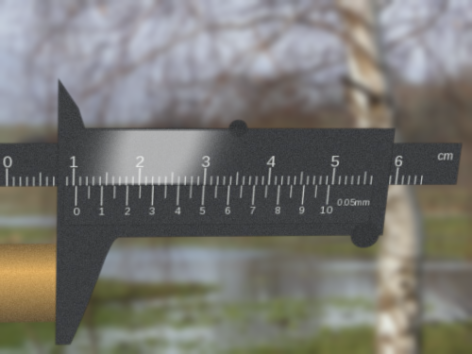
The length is 10.4mm
